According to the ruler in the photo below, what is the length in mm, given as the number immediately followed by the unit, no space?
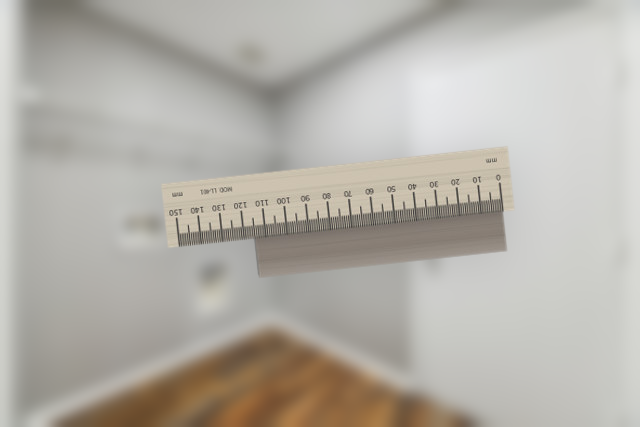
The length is 115mm
